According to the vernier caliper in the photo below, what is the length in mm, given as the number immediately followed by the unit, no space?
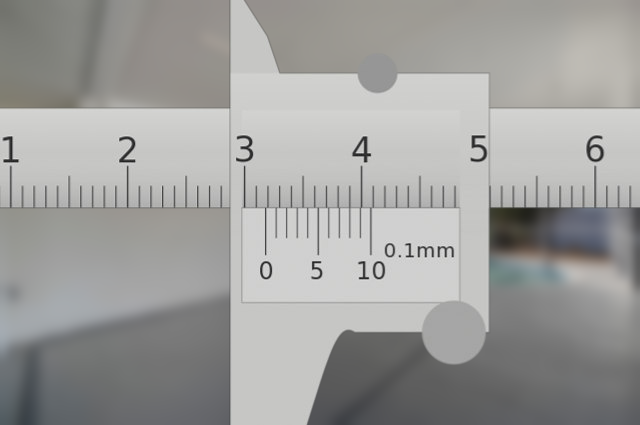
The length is 31.8mm
